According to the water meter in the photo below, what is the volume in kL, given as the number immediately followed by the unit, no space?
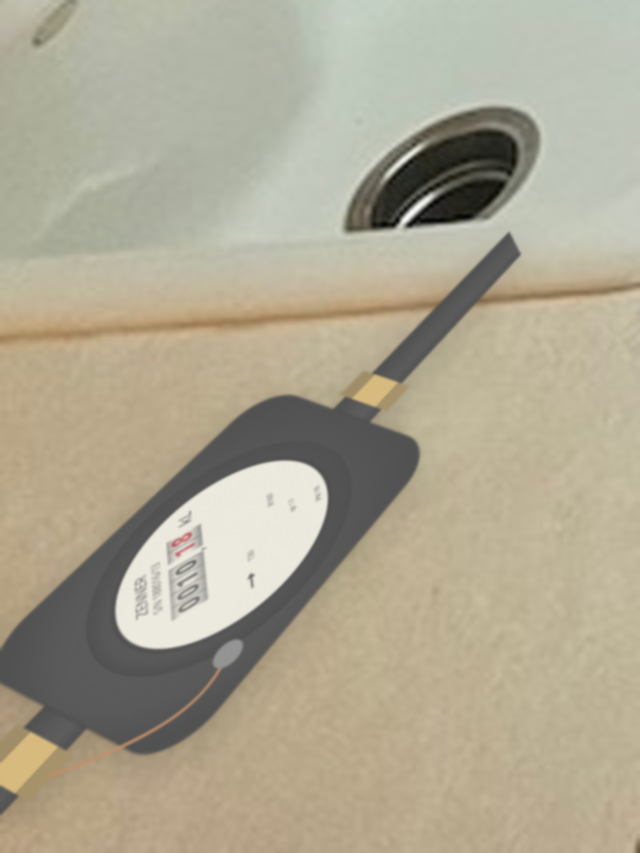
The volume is 10.18kL
